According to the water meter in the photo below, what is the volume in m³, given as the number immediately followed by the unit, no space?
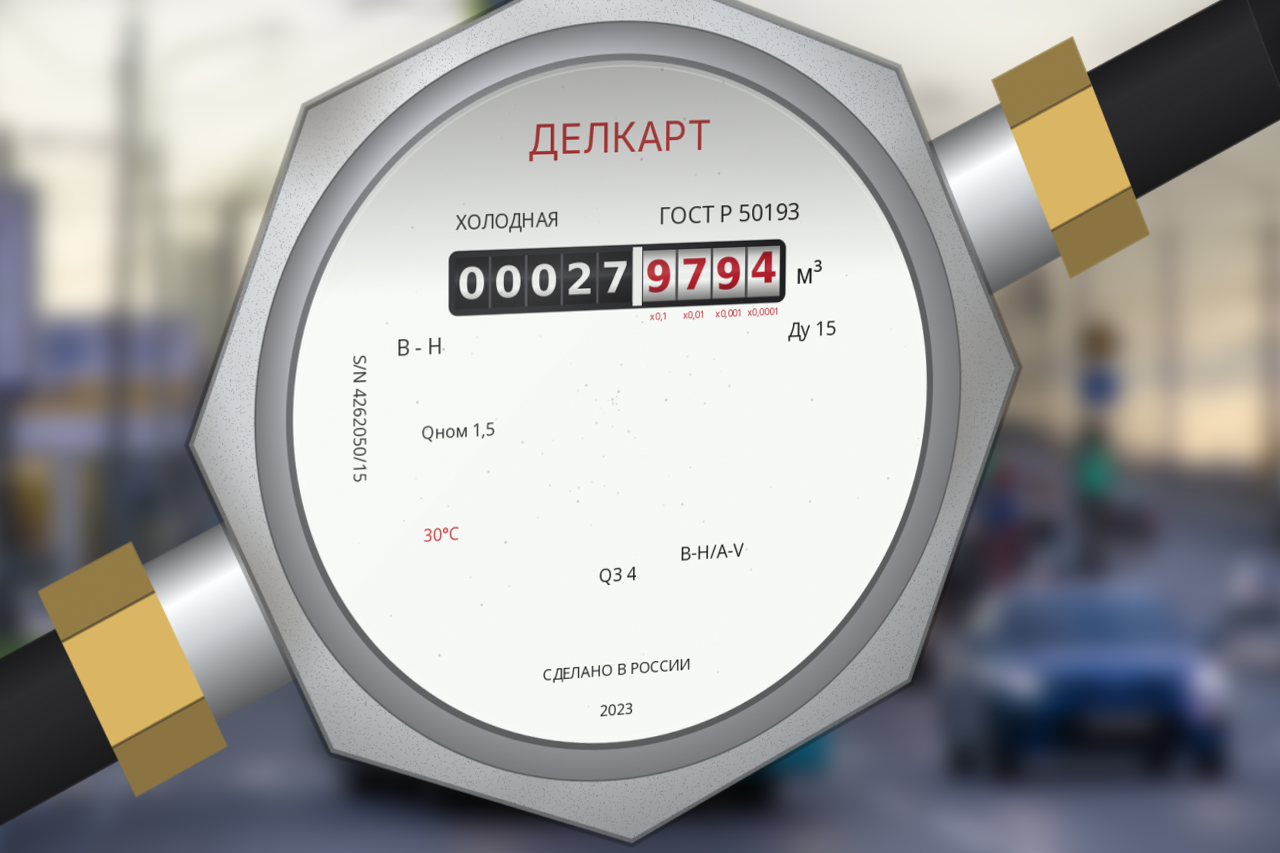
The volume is 27.9794m³
